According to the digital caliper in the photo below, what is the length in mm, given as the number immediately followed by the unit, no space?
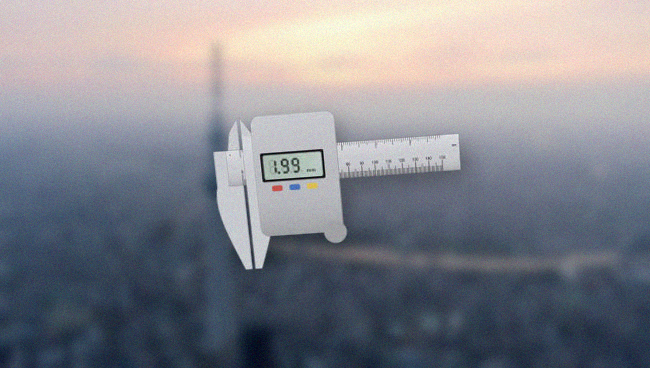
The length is 1.99mm
